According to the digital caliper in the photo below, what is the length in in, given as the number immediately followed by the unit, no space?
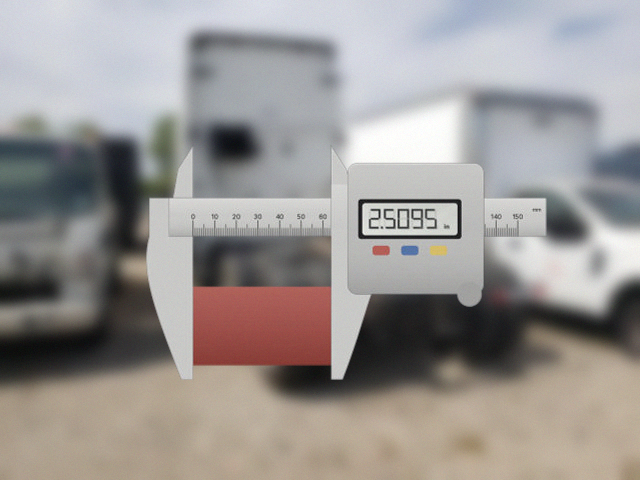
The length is 2.5095in
